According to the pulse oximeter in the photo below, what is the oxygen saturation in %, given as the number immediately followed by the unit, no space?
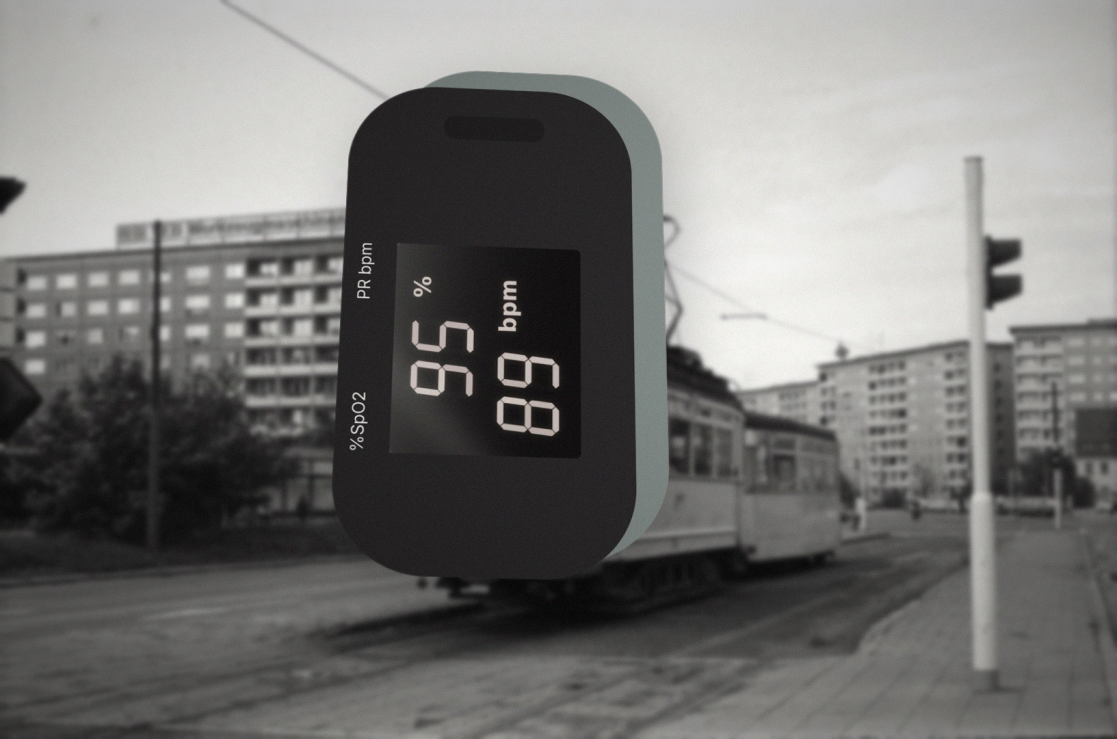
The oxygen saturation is 95%
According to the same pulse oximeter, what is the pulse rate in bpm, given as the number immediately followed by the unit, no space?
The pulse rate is 89bpm
